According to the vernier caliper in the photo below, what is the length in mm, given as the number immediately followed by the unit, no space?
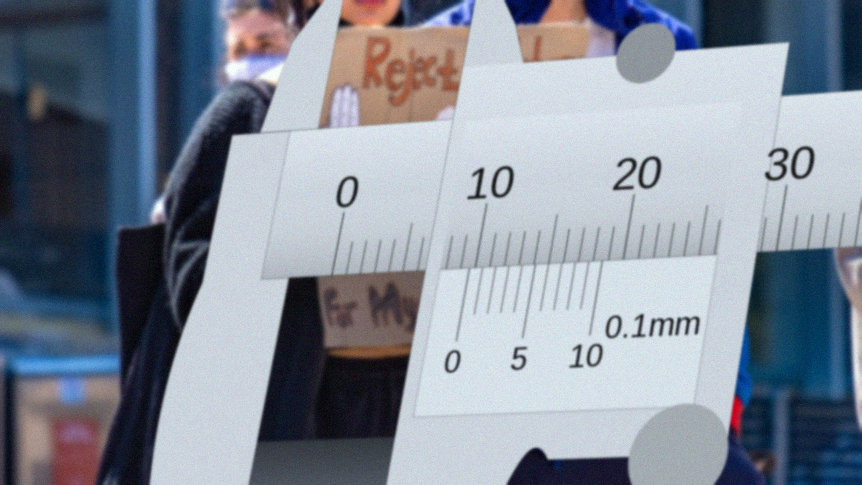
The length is 9.6mm
